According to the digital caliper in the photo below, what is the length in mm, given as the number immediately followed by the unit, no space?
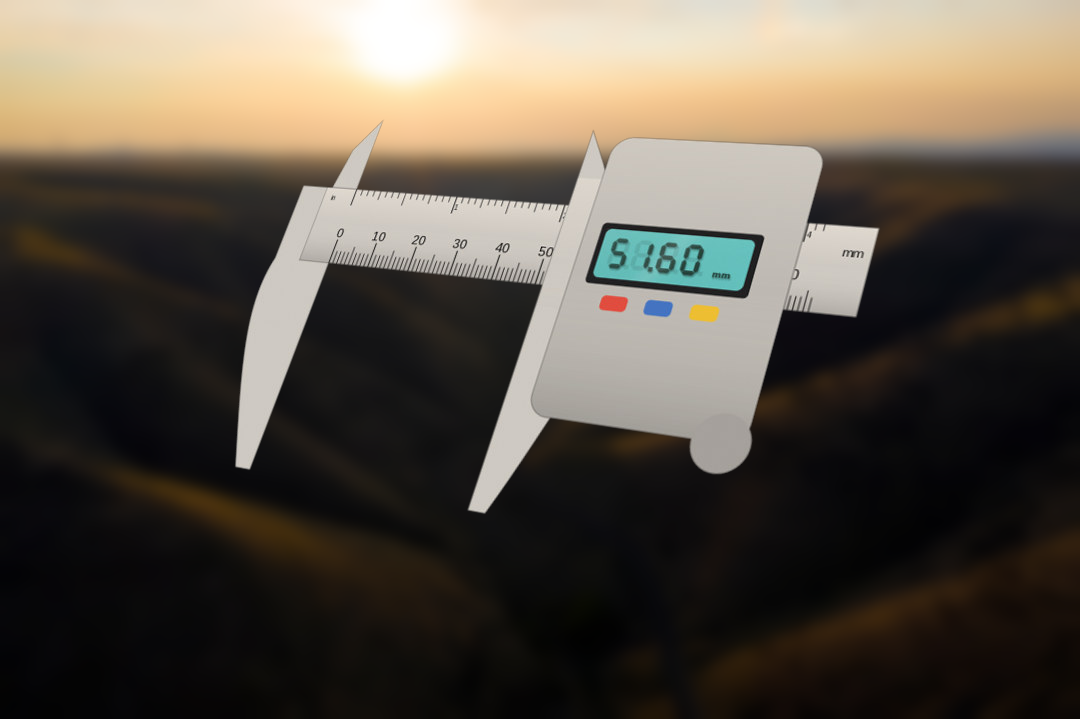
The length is 51.60mm
